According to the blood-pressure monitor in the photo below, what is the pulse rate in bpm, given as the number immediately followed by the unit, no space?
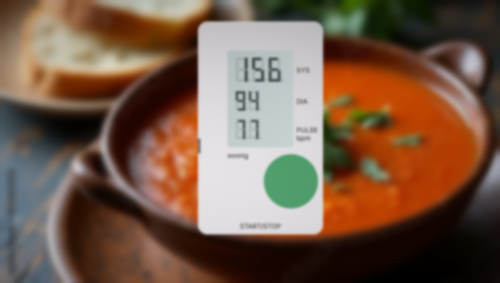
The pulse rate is 77bpm
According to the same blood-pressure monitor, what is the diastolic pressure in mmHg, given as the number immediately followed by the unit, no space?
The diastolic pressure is 94mmHg
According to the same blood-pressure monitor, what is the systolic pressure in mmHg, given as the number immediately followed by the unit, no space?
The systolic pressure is 156mmHg
